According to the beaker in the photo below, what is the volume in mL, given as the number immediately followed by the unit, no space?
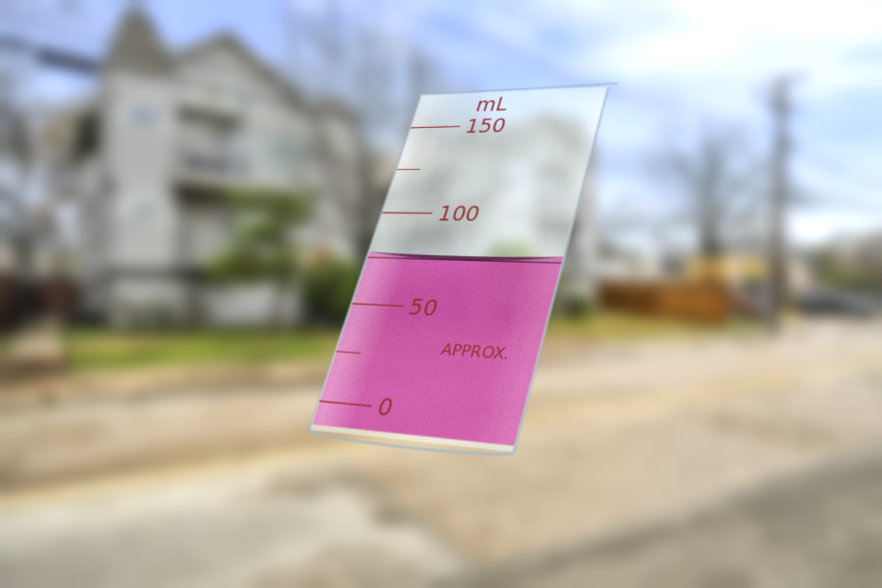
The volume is 75mL
